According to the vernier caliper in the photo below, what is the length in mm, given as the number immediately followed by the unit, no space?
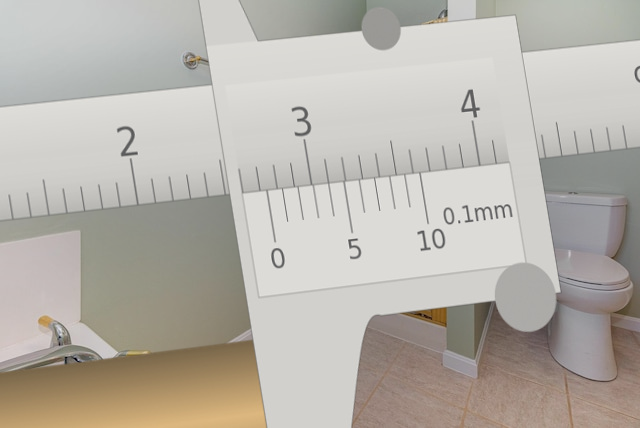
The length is 27.4mm
